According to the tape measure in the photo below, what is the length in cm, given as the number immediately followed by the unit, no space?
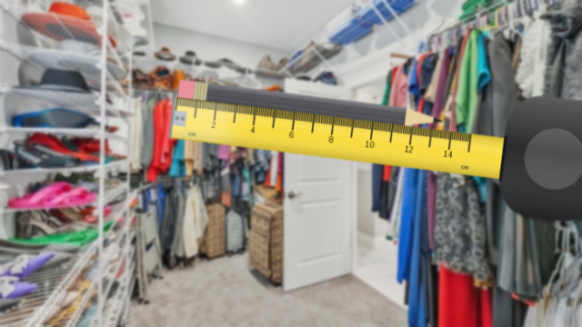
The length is 13.5cm
